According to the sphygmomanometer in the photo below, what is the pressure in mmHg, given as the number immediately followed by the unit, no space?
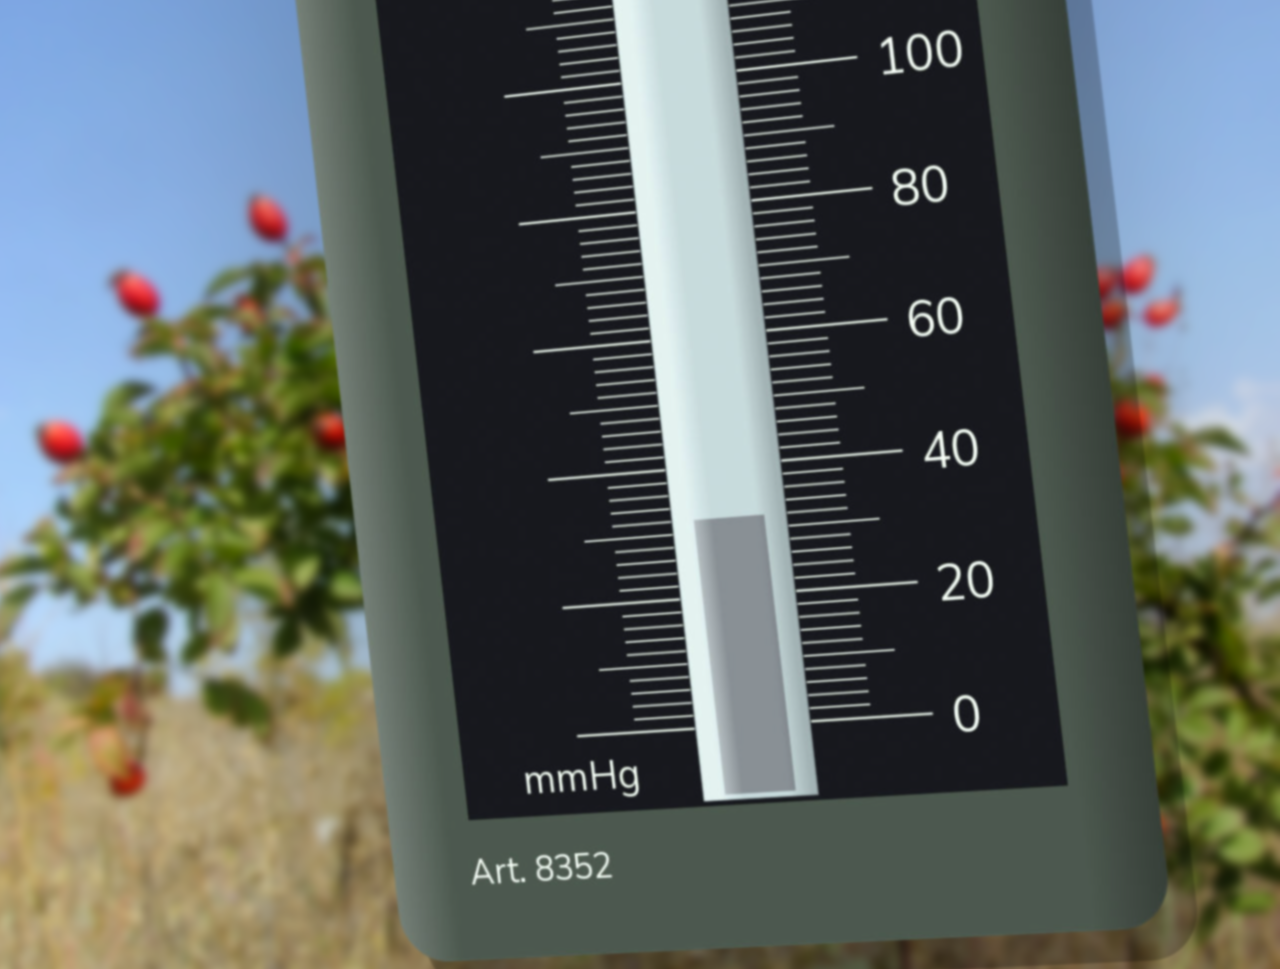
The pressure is 32mmHg
